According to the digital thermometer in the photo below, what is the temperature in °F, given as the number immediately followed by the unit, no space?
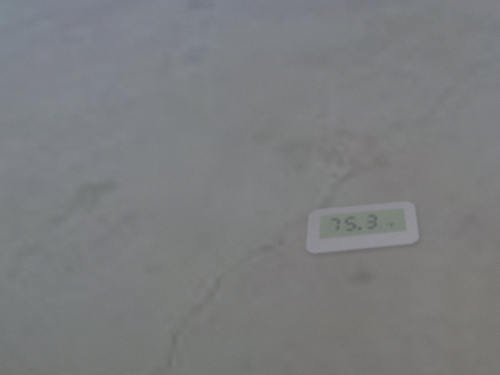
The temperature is 75.3°F
